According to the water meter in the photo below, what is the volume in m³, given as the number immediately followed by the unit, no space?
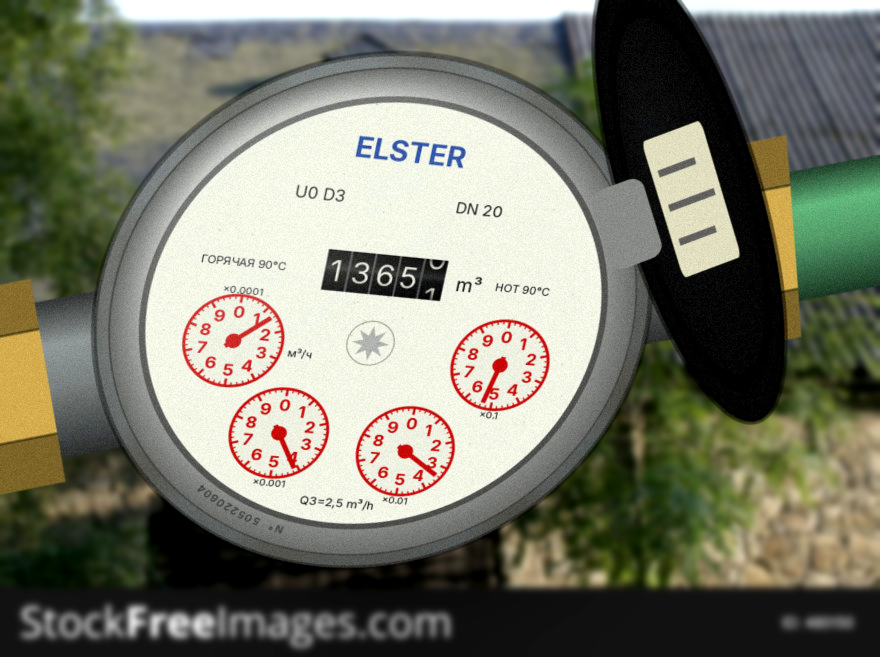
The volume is 13650.5341m³
